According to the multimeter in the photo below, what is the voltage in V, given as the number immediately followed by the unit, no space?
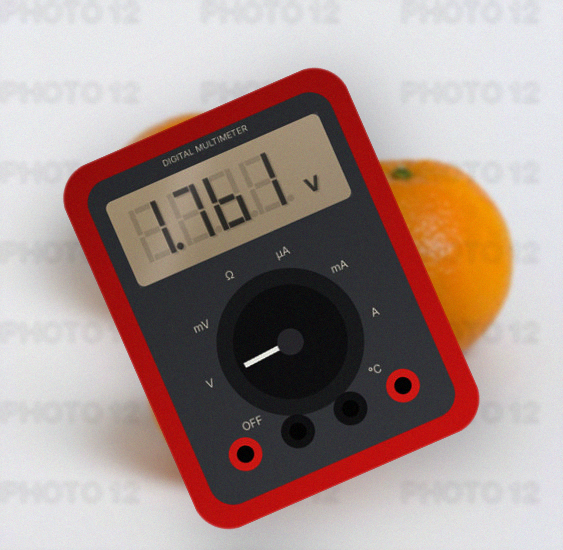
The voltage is 1.761V
